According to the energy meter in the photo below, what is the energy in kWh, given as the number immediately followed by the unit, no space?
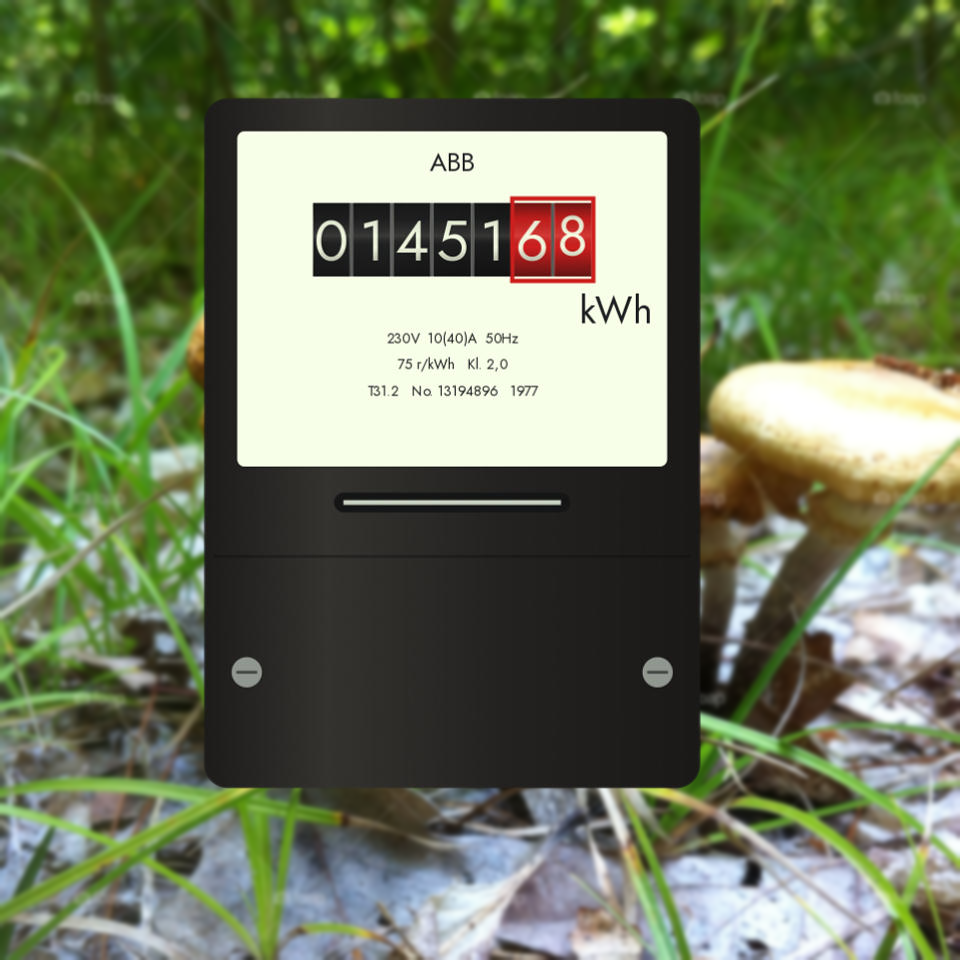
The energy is 1451.68kWh
